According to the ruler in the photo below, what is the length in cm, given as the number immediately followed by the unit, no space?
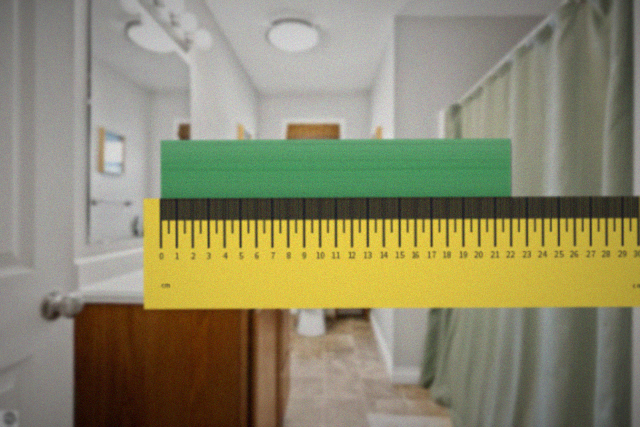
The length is 22cm
